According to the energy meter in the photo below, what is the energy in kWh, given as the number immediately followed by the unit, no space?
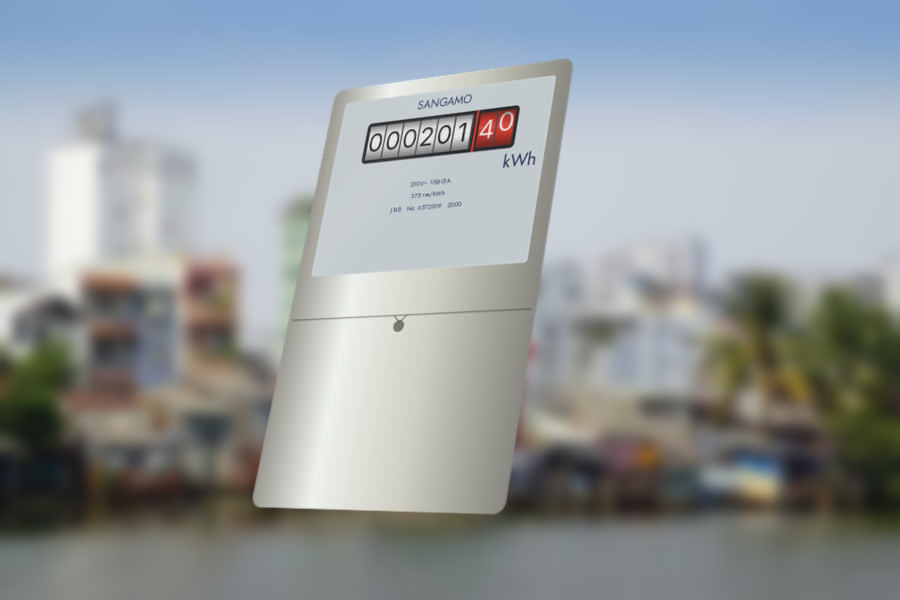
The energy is 201.40kWh
